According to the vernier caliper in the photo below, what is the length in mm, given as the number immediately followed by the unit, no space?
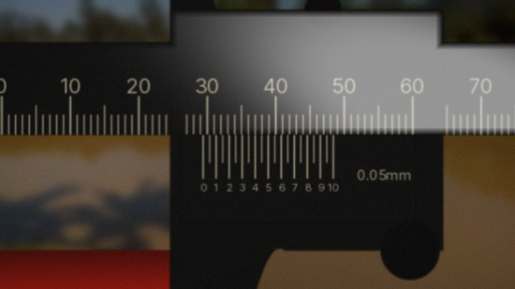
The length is 29.4mm
